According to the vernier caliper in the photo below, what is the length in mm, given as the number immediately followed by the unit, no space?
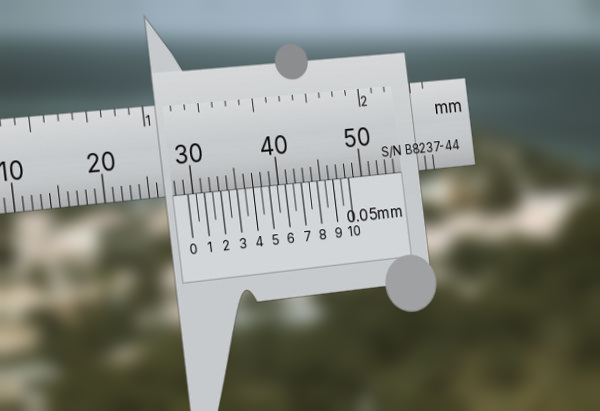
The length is 29.4mm
